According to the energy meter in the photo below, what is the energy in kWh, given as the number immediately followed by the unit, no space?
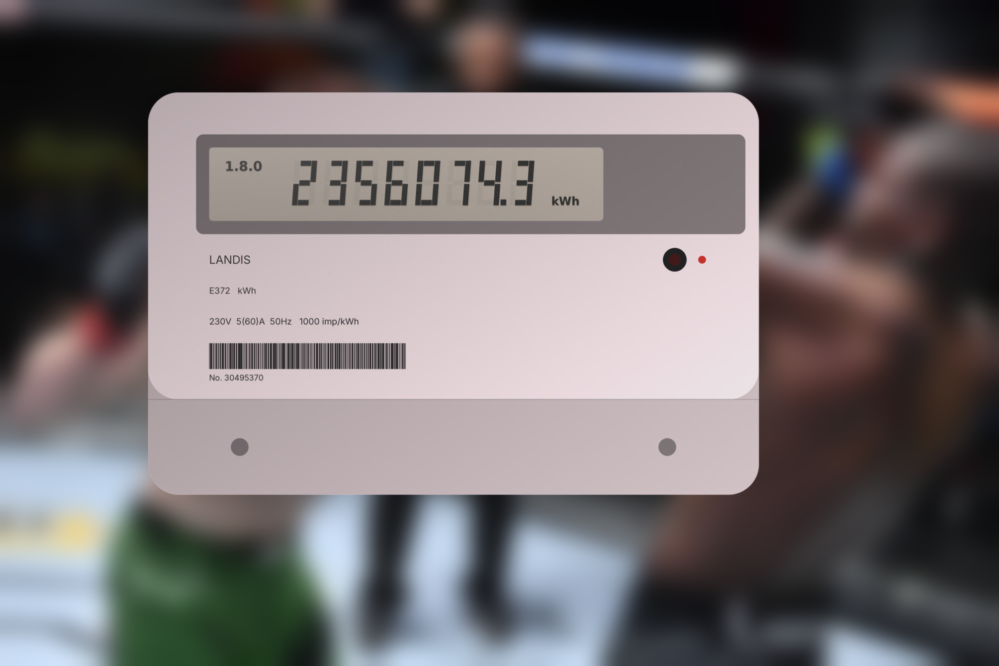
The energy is 2356074.3kWh
